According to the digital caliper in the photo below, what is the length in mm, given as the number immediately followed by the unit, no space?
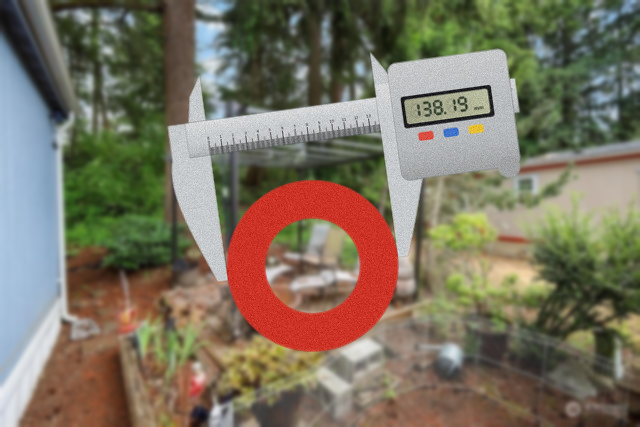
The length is 138.19mm
